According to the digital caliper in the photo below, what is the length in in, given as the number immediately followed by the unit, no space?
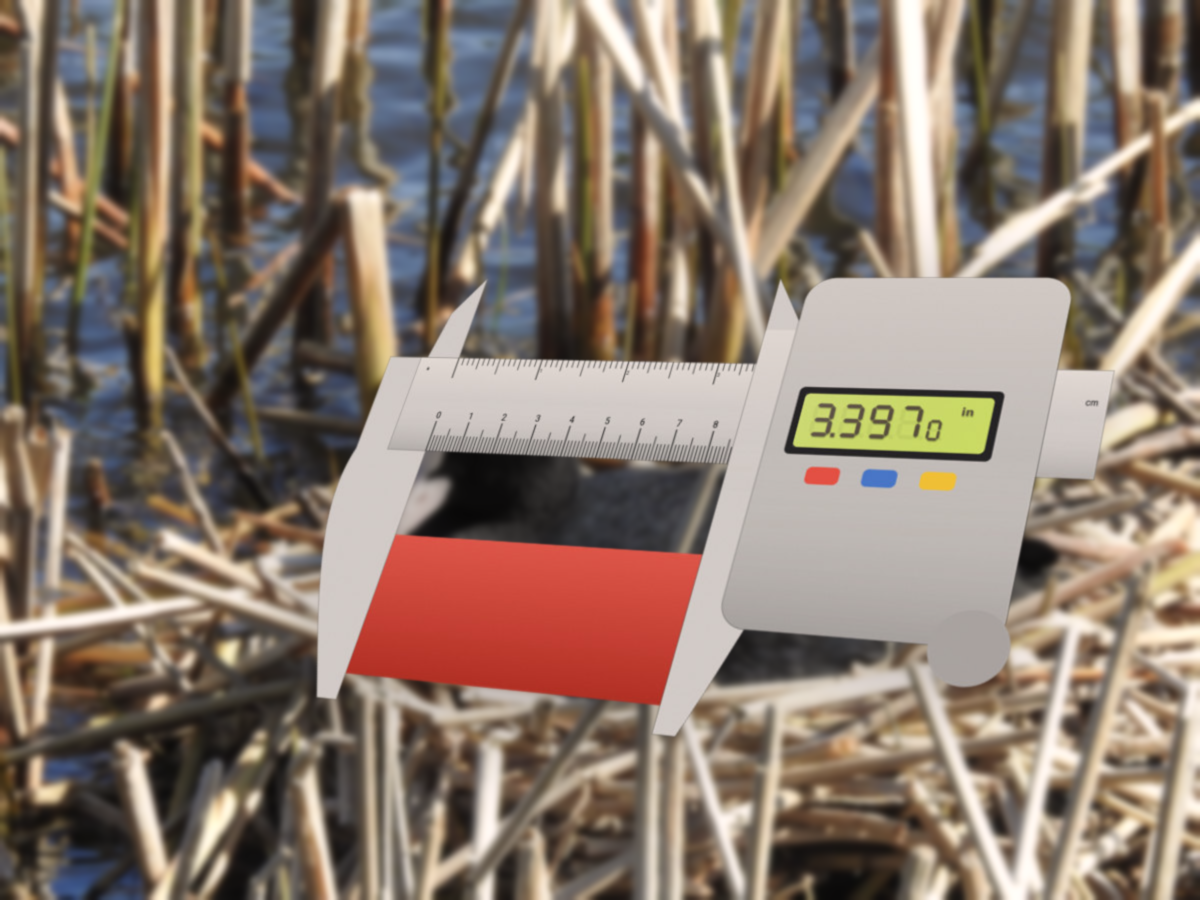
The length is 3.3970in
